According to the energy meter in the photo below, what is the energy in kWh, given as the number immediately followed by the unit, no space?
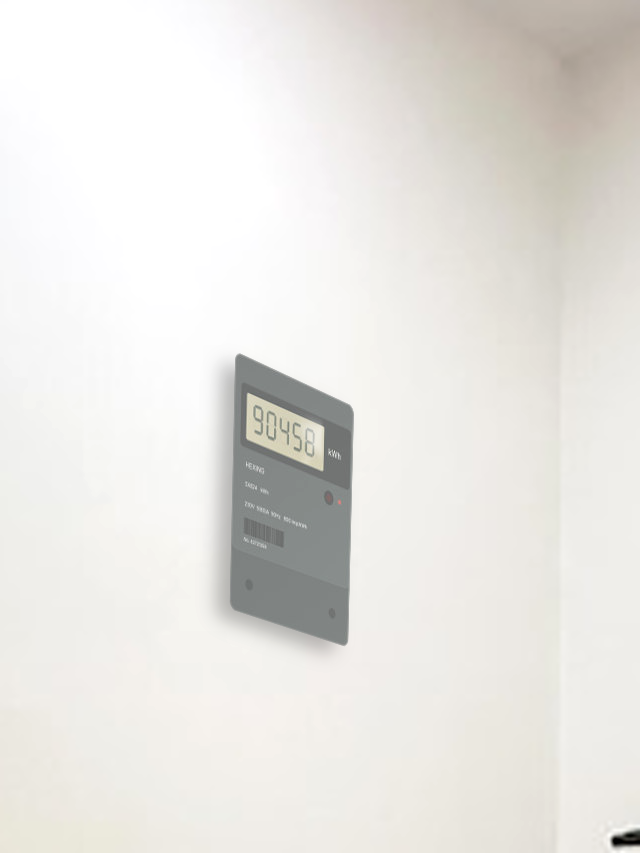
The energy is 90458kWh
